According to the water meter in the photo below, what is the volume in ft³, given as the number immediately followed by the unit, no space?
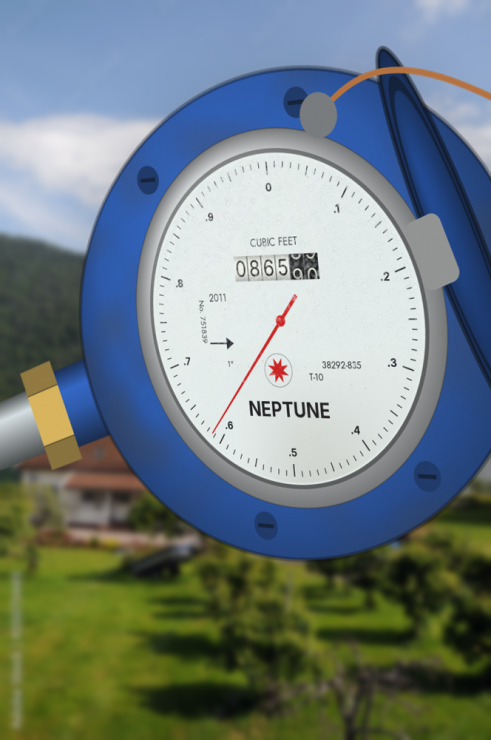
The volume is 86589.61ft³
